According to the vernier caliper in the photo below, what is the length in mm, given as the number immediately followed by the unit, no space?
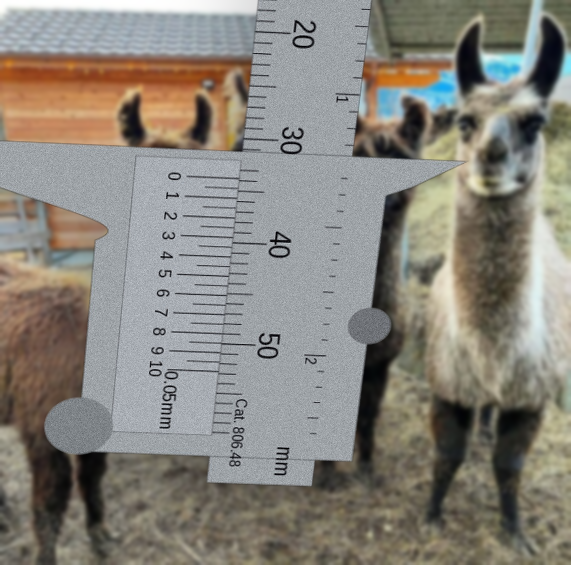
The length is 33.8mm
